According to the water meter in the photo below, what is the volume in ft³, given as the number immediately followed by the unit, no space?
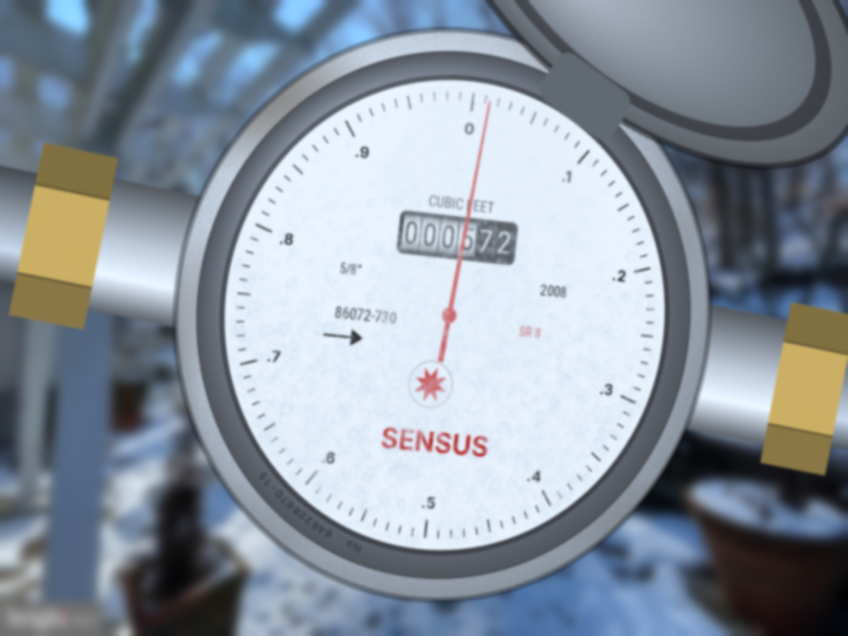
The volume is 572.01ft³
